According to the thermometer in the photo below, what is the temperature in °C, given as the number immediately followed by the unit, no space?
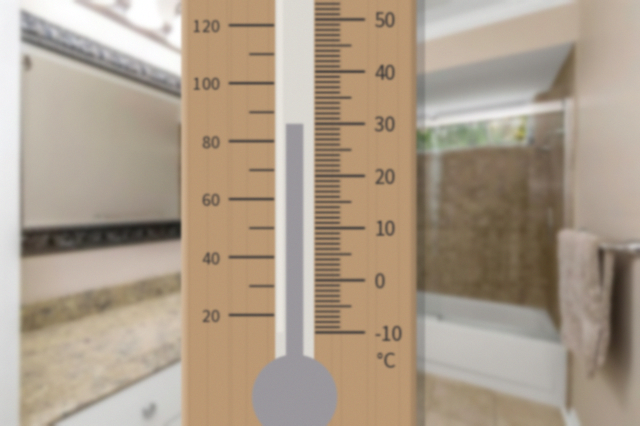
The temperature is 30°C
